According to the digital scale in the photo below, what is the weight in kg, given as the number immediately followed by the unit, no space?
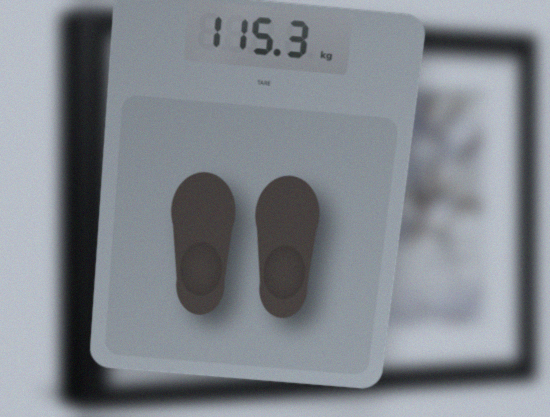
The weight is 115.3kg
